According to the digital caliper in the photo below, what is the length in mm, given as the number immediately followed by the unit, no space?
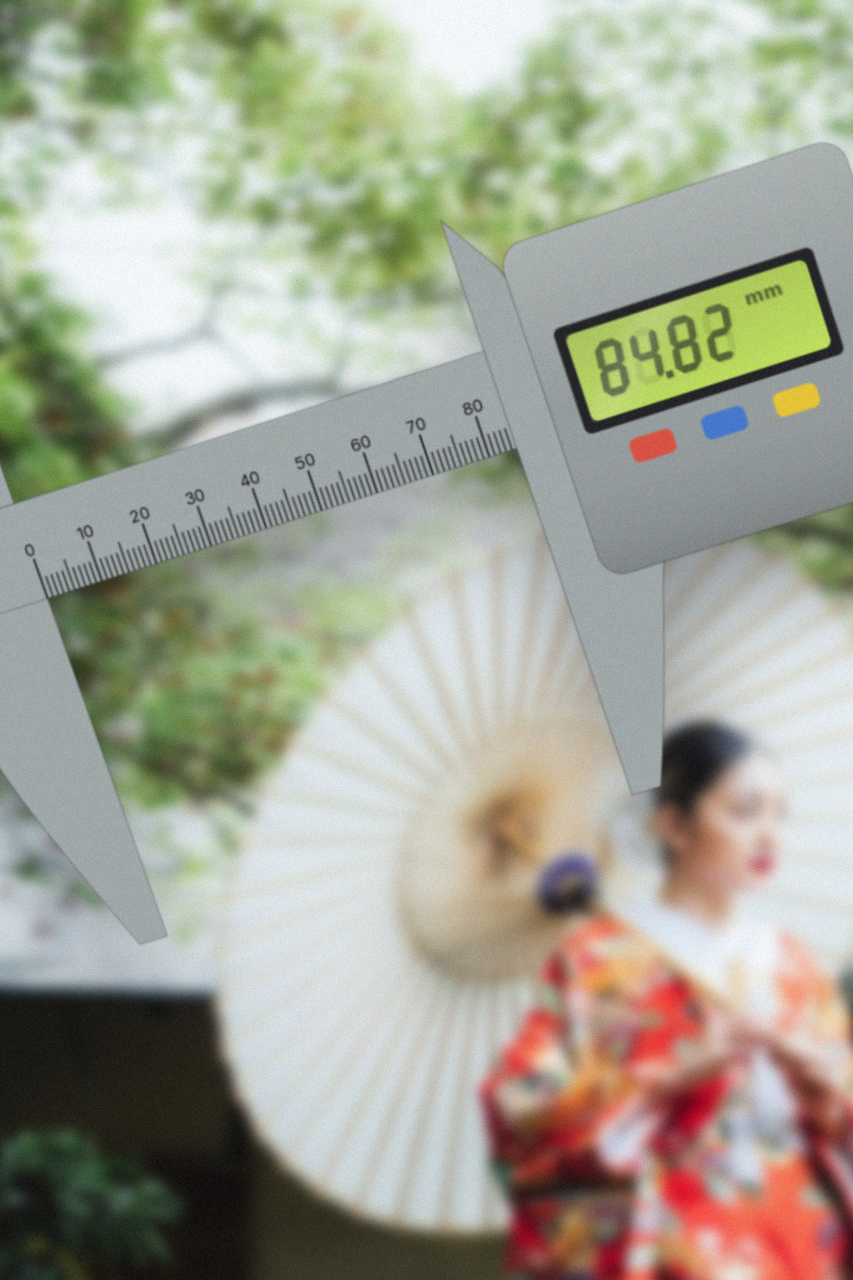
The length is 84.82mm
